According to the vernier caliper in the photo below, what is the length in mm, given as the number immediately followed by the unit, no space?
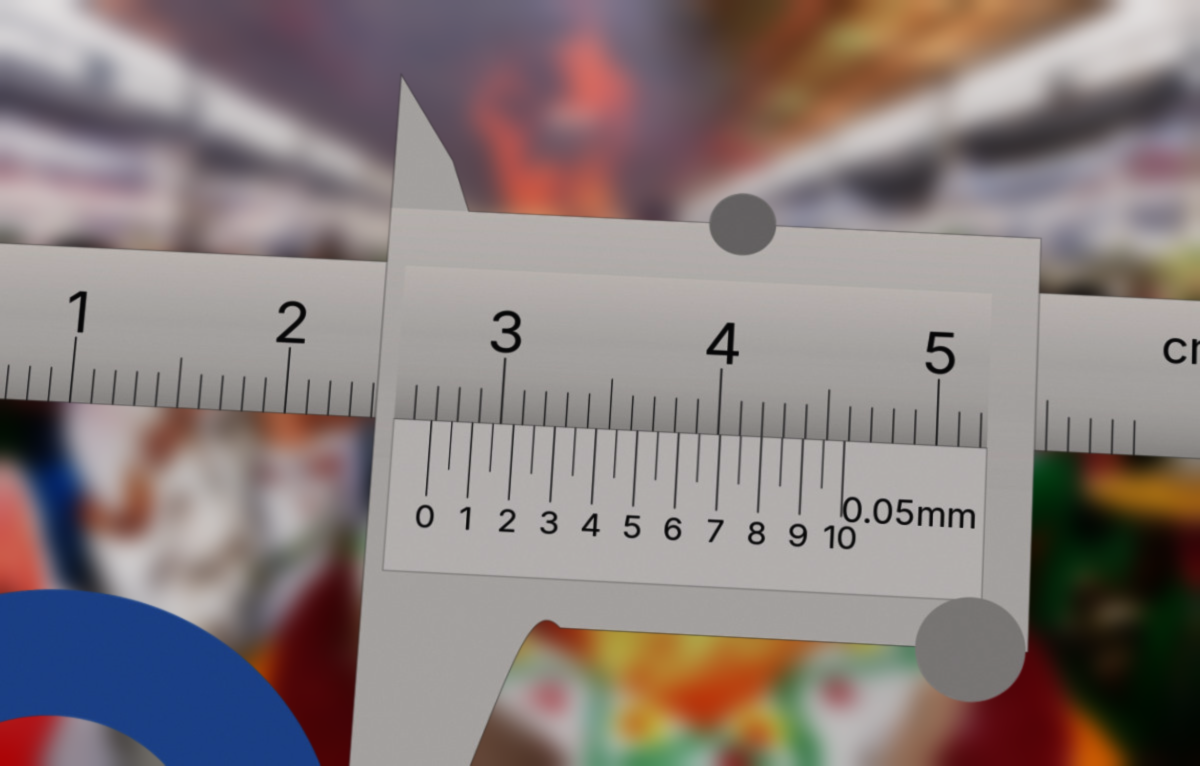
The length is 26.8mm
